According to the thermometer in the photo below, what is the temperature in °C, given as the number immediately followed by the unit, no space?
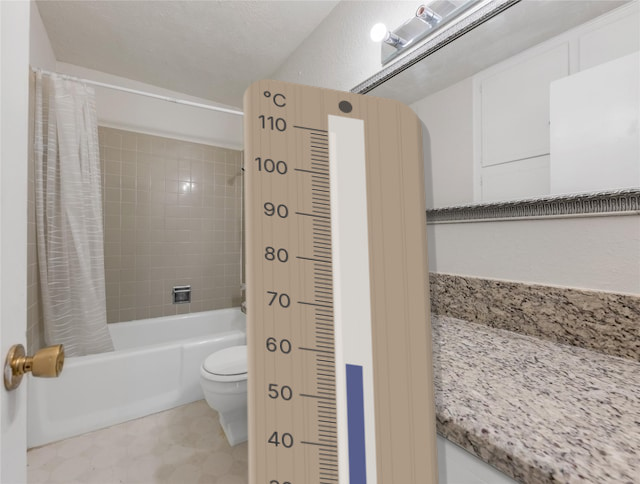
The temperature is 58°C
